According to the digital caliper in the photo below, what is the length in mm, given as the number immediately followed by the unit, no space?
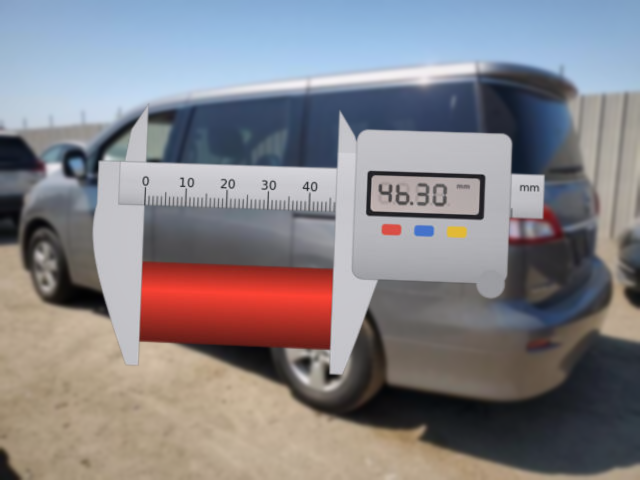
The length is 46.30mm
